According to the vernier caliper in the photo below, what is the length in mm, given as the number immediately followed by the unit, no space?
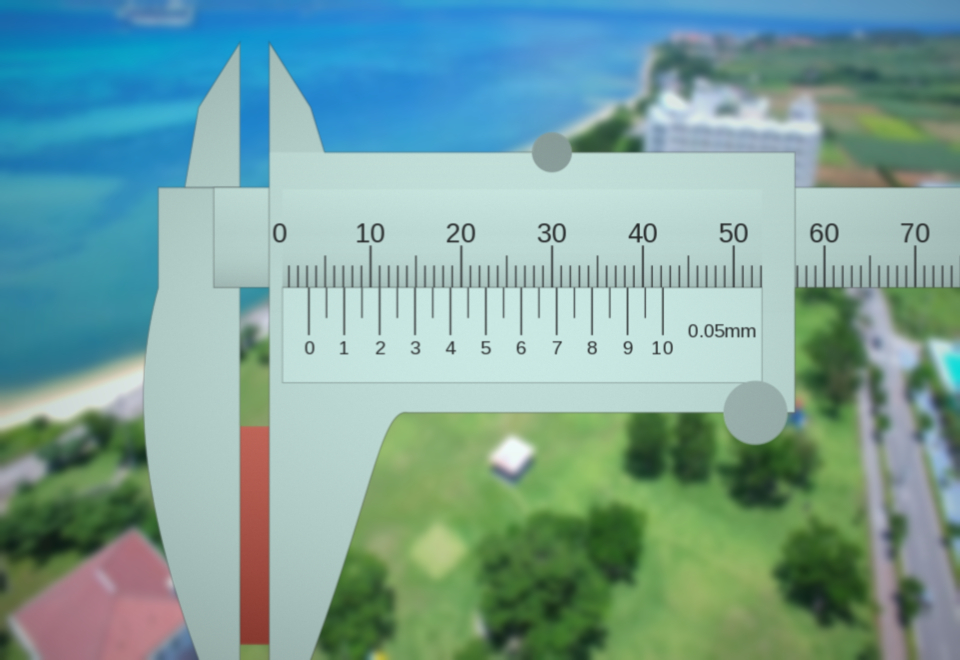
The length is 3.2mm
